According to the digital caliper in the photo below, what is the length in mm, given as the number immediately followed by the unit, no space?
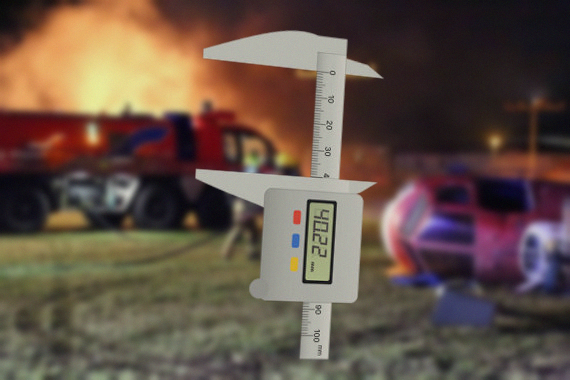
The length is 40.22mm
